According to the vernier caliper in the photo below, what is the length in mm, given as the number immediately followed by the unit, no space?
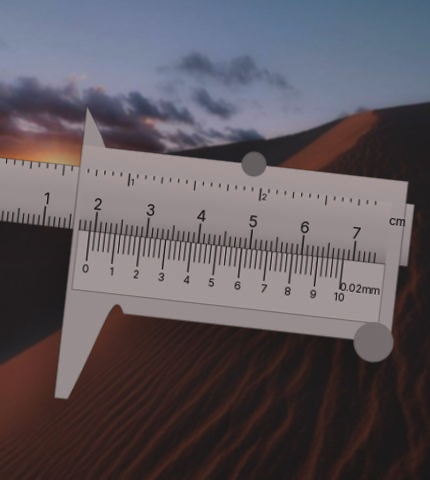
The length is 19.0mm
